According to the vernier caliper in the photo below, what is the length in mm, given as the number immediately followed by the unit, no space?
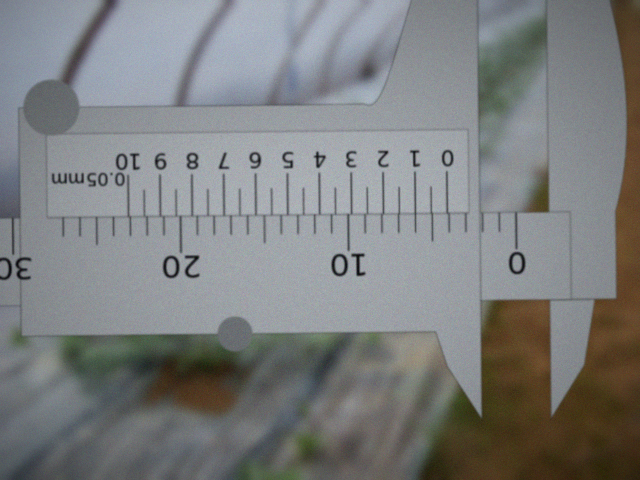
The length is 4.1mm
